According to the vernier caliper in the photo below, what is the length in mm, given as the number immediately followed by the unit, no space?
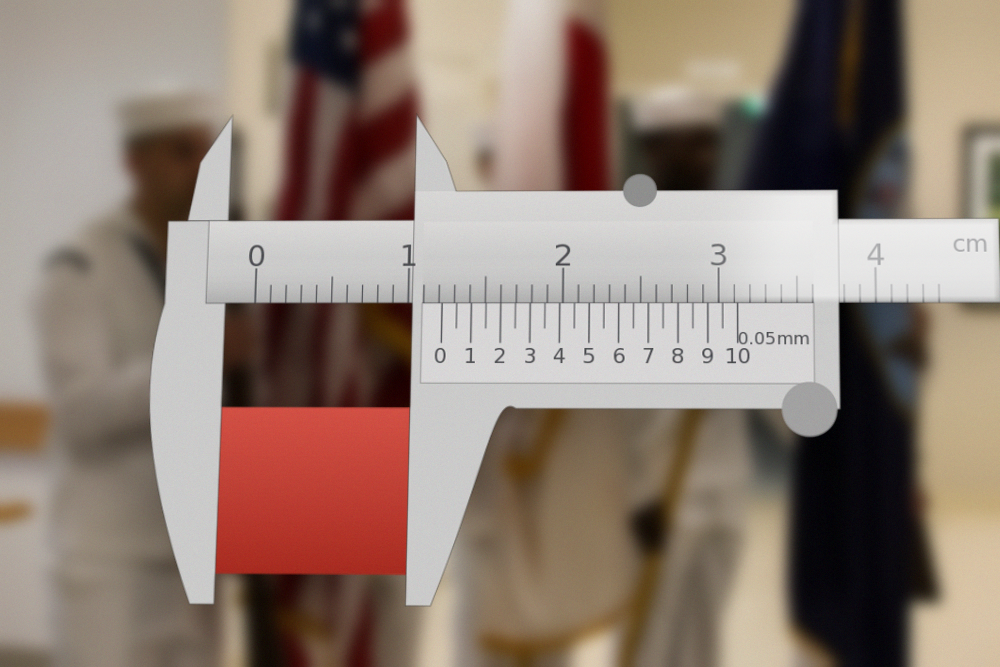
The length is 12.2mm
